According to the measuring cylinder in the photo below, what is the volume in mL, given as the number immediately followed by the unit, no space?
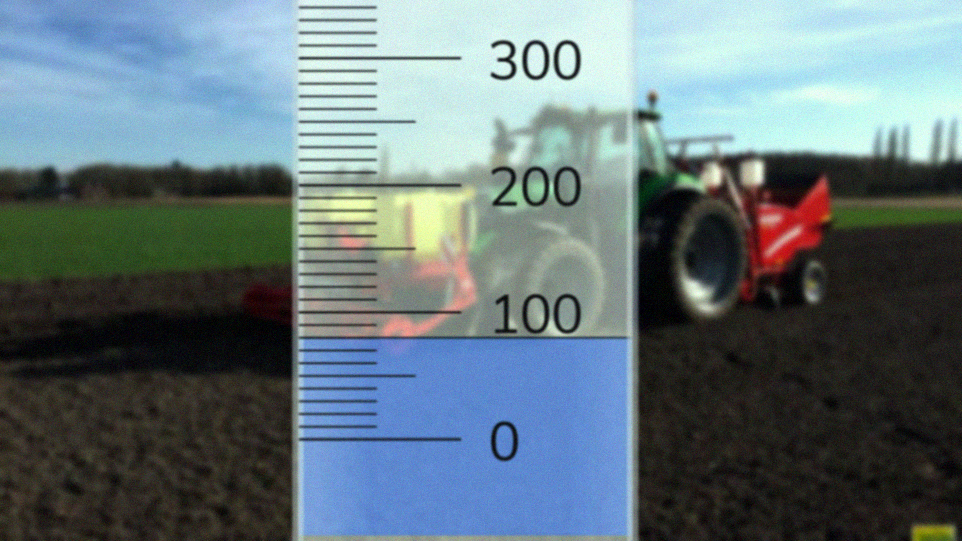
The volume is 80mL
